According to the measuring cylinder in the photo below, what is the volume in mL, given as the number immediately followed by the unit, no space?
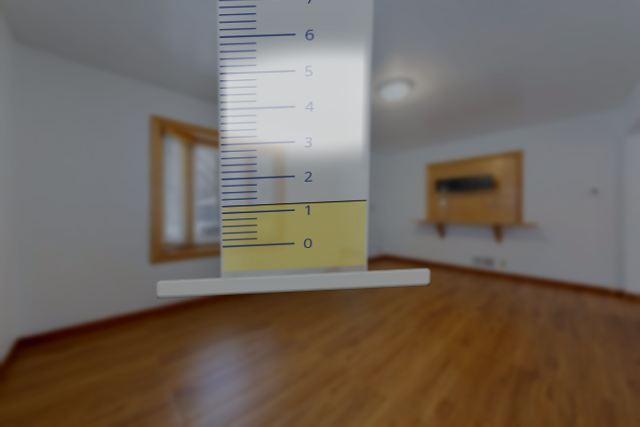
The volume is 1.2mL
